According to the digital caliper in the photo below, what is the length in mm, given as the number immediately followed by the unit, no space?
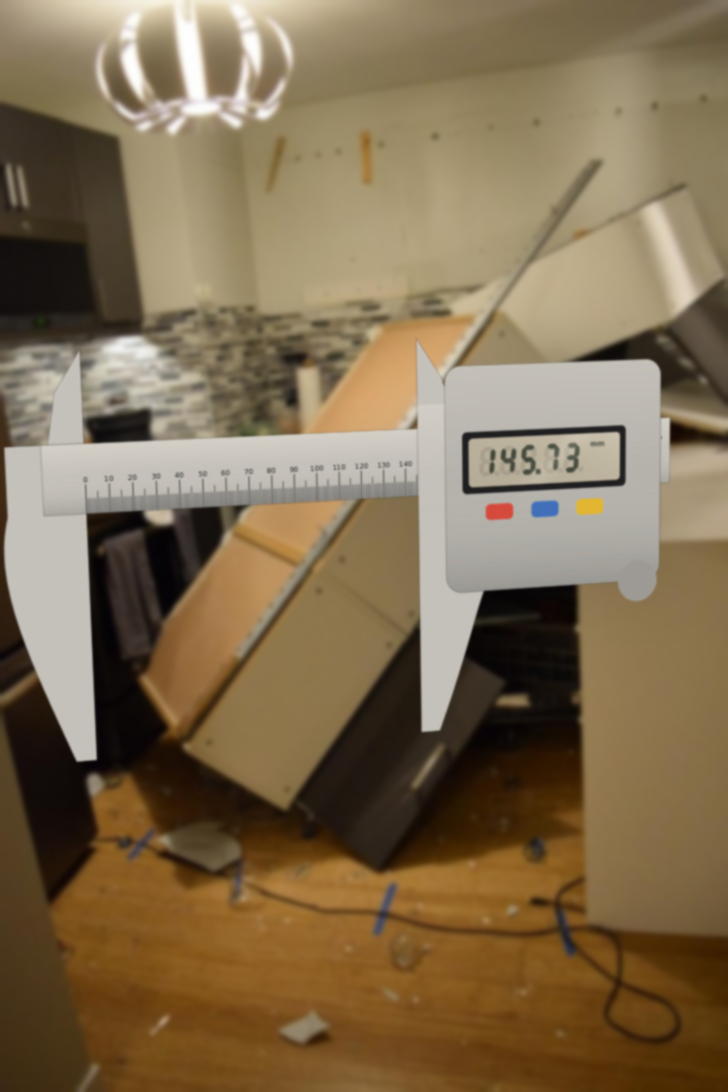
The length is 145.73mm
